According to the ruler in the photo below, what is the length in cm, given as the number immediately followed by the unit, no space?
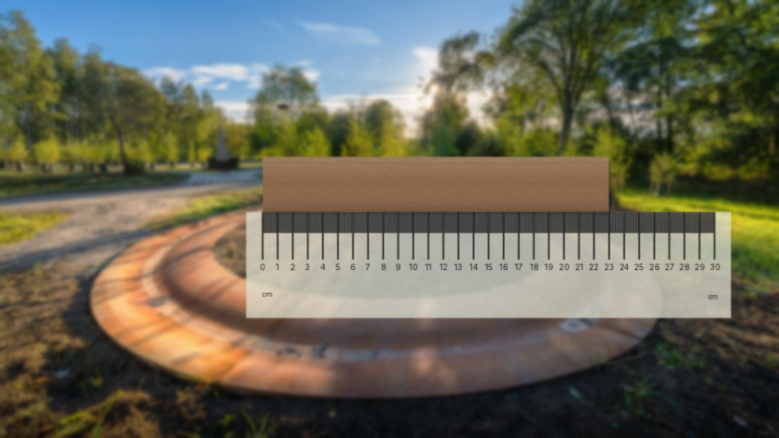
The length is 23cm
